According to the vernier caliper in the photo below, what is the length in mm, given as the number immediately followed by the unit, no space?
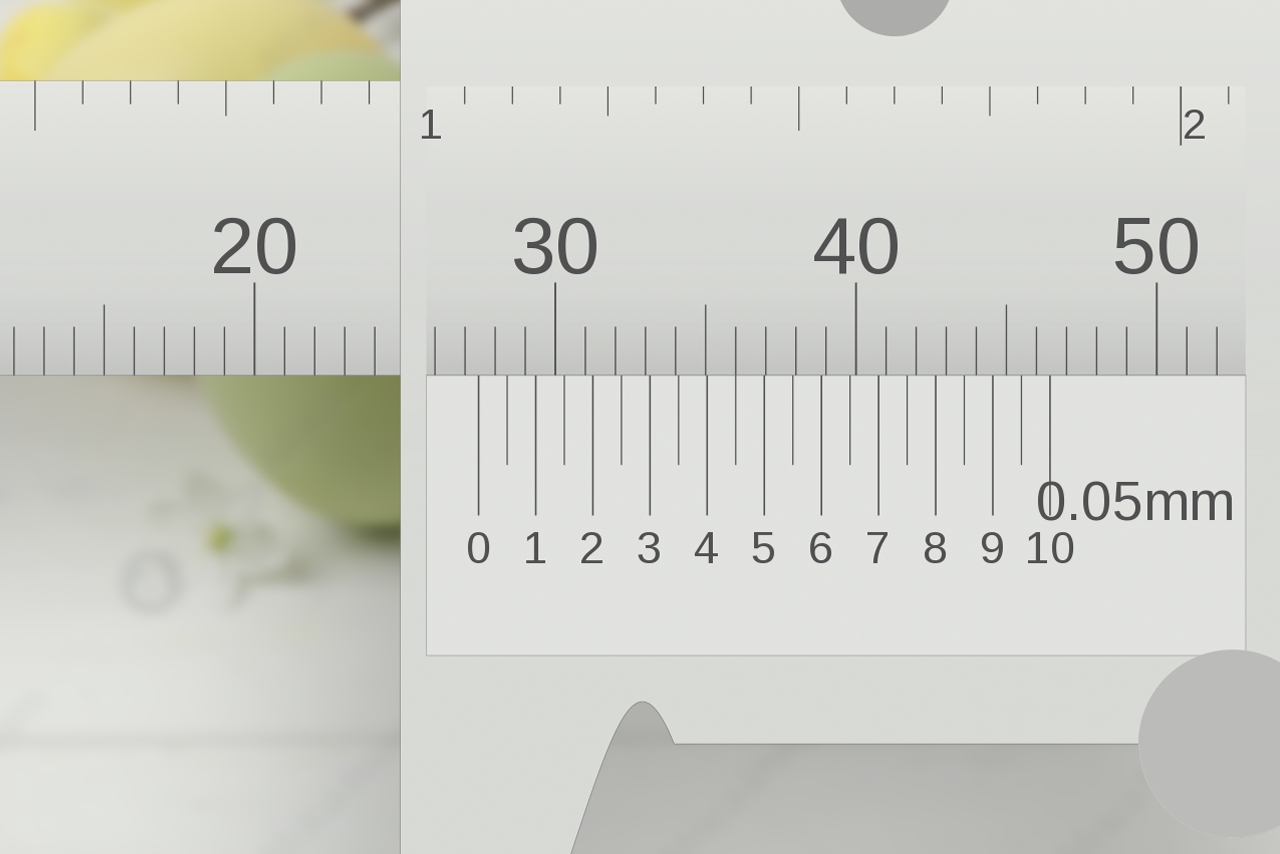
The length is 27.45mm
